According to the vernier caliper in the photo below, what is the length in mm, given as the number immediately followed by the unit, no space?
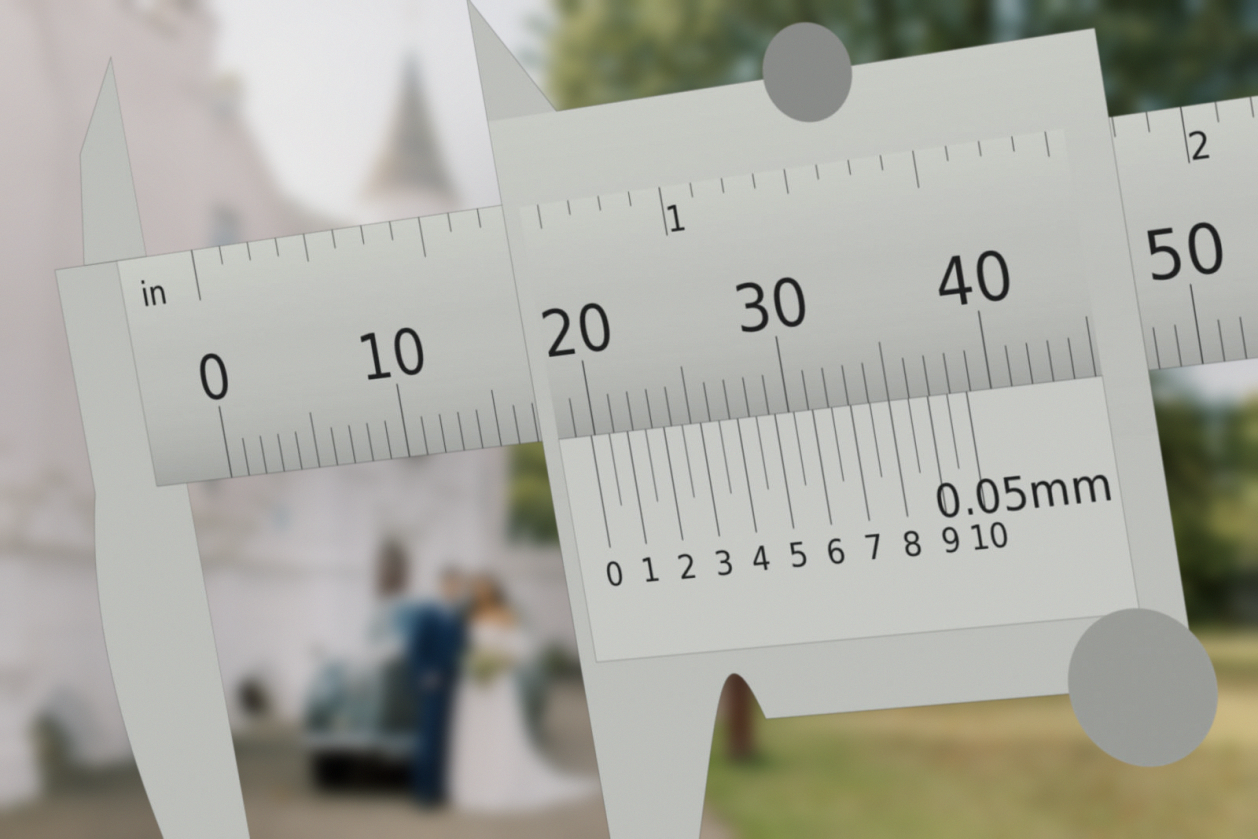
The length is 19.8mm
